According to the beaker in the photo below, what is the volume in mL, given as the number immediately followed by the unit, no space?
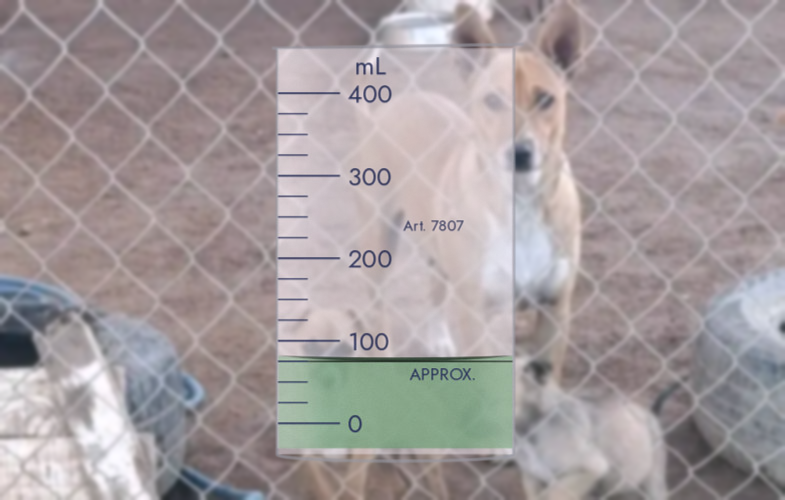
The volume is 75mL
